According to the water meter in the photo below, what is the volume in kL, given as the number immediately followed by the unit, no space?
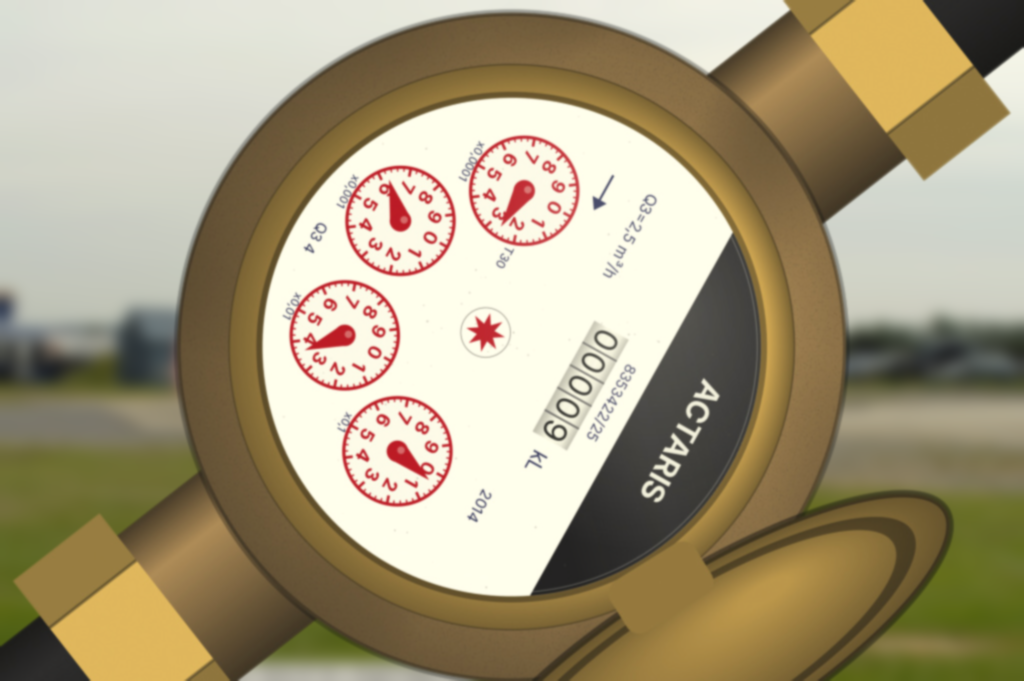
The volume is 9.0362kL
